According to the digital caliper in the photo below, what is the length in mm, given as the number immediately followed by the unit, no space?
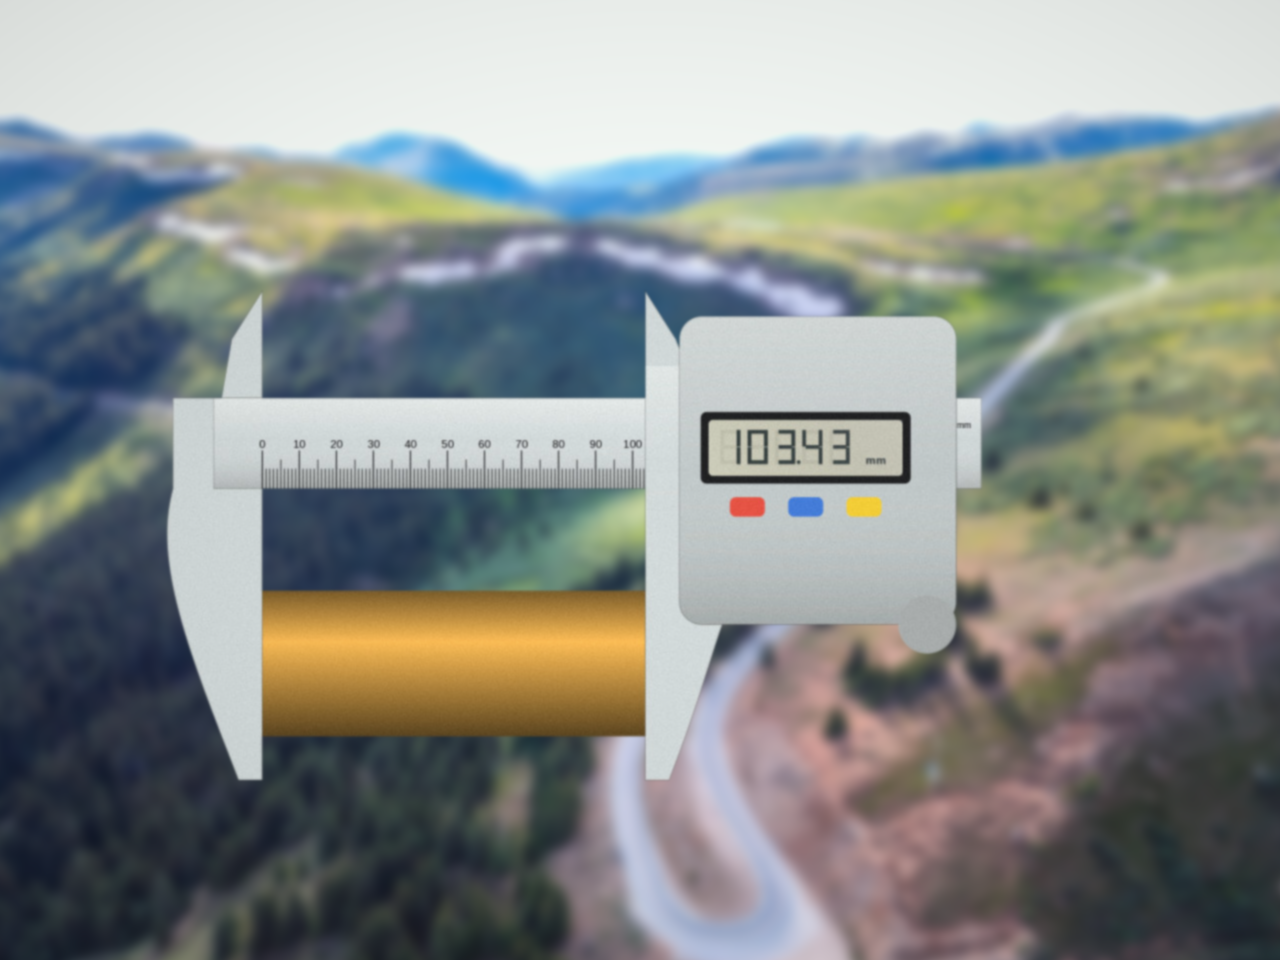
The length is 103.43mm
